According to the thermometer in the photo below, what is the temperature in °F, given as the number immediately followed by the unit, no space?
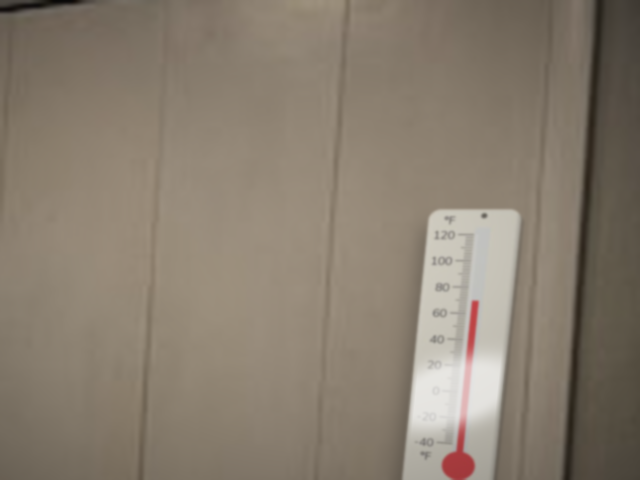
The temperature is 70°F
